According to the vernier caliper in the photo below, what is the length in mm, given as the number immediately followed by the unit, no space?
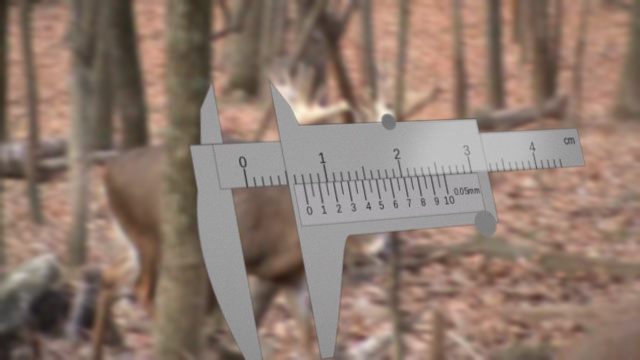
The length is 7.0mm
